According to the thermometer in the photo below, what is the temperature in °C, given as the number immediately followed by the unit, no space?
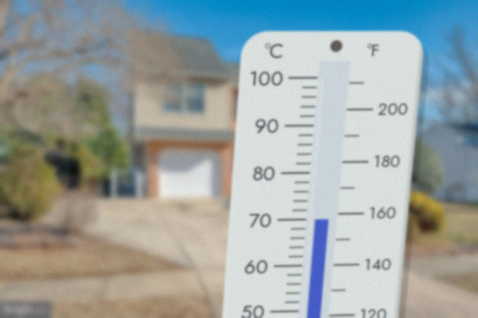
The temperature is 70°C
